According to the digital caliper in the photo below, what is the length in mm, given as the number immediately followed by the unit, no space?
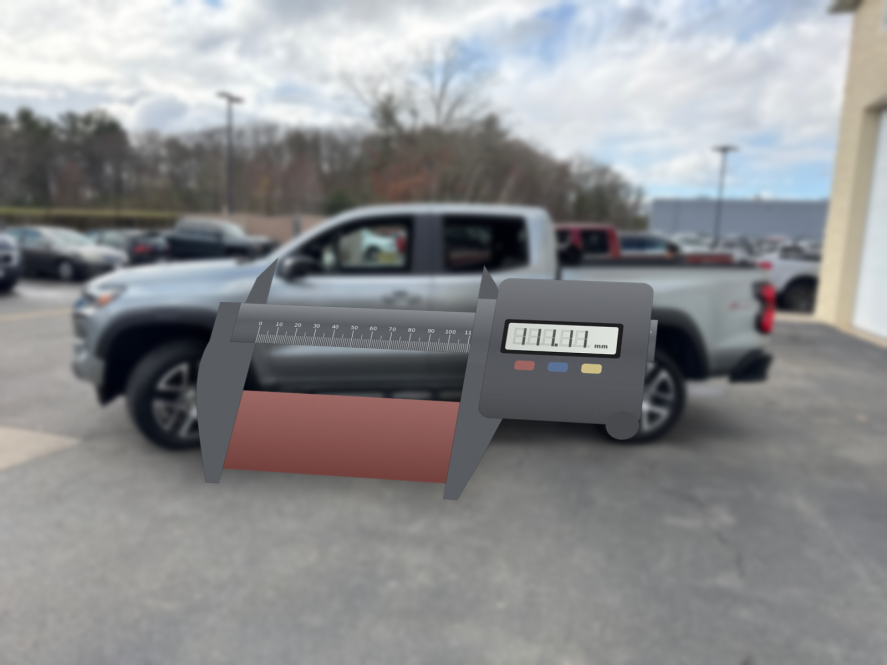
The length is 111.11mm
